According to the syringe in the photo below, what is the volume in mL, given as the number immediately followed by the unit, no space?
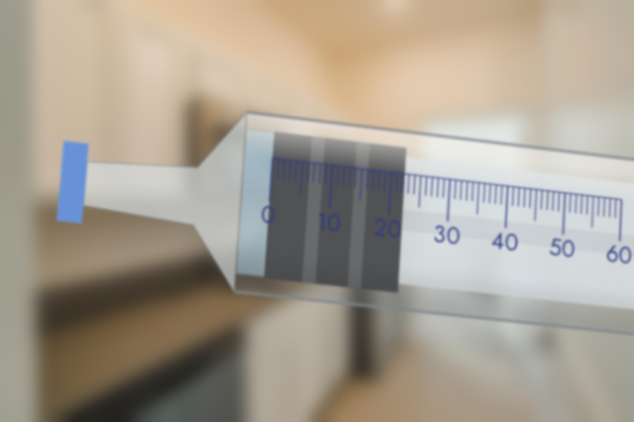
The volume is 0mL
